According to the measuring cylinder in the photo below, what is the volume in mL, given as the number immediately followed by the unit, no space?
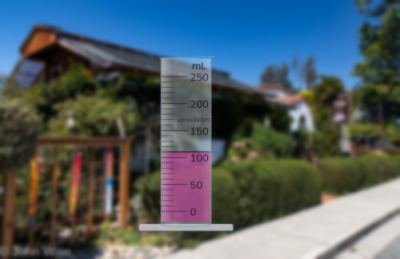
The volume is 110mL
